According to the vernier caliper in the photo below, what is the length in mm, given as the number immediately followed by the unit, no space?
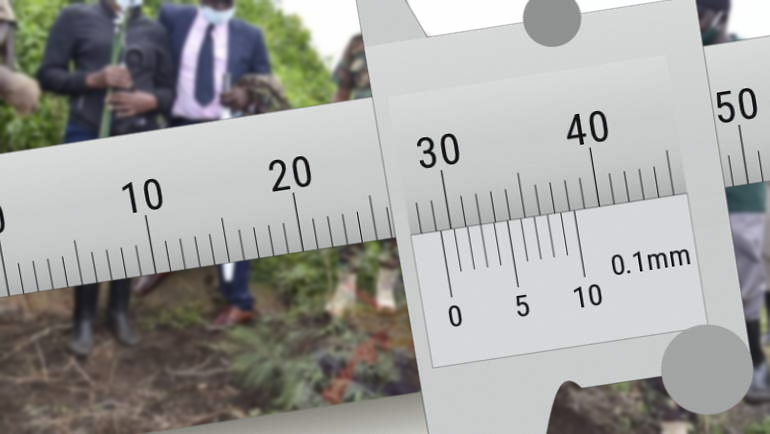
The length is 29.3mm
